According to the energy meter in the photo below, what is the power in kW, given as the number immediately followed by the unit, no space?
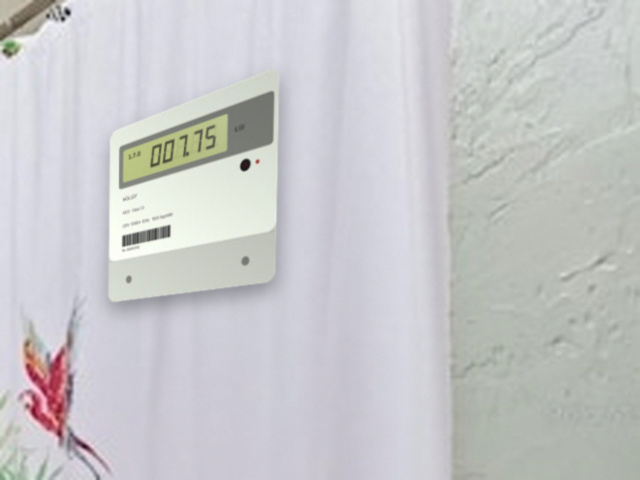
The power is 7.75kW
